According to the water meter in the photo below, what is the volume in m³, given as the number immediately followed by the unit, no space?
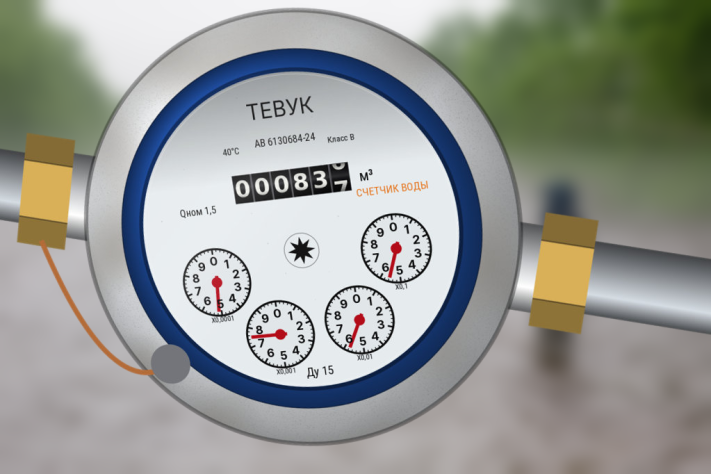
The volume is 836.5575m³
